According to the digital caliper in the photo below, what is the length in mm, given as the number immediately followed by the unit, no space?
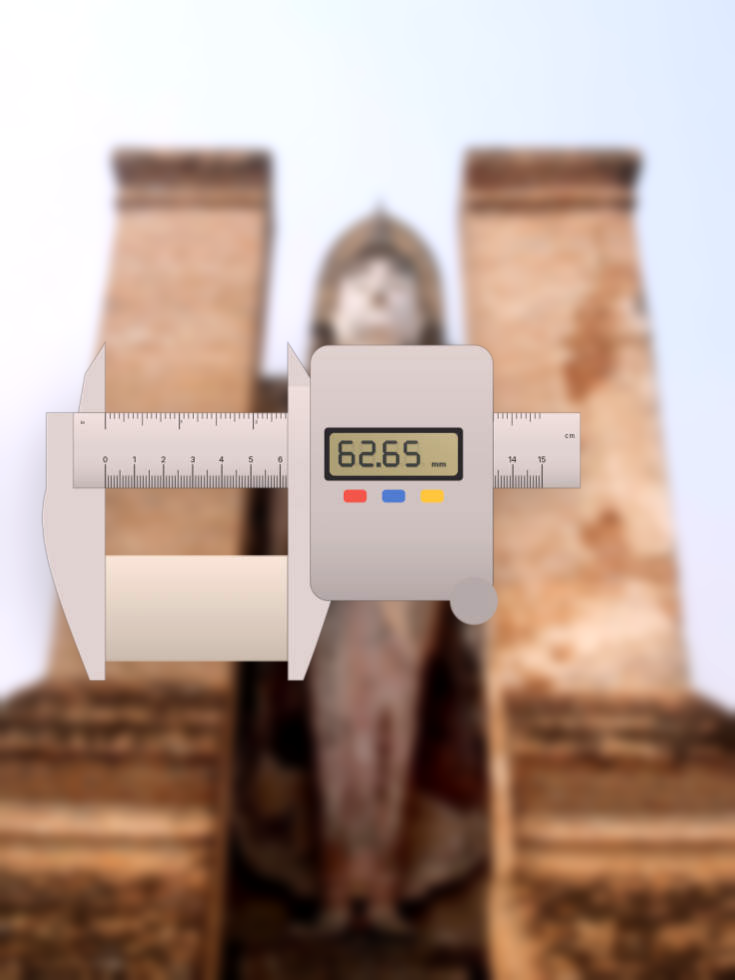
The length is 62.65mm
